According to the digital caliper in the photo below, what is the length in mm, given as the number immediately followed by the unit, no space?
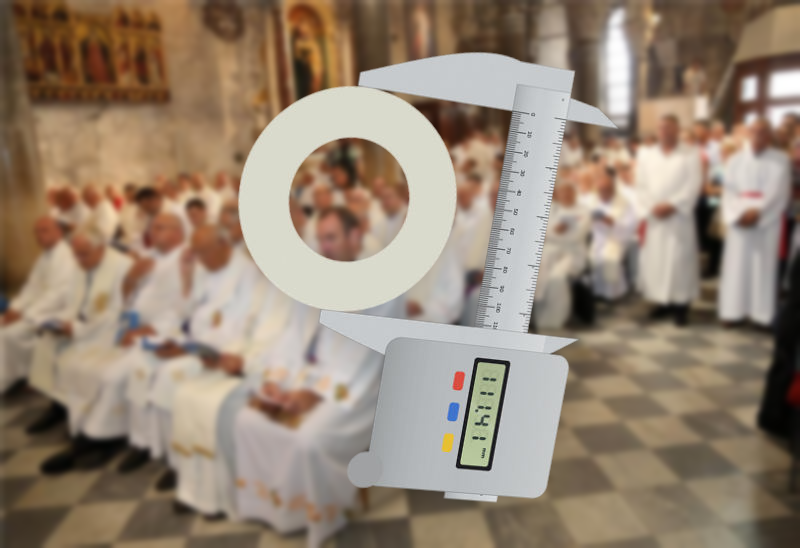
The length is 111.41mm
